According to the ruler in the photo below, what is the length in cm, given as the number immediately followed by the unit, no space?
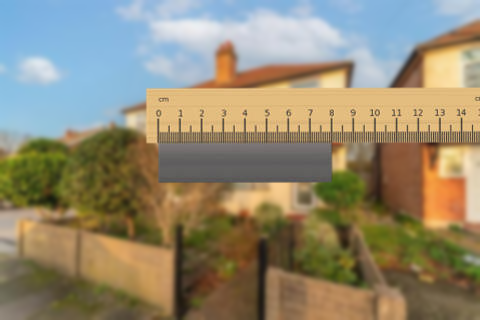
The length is 8cm
